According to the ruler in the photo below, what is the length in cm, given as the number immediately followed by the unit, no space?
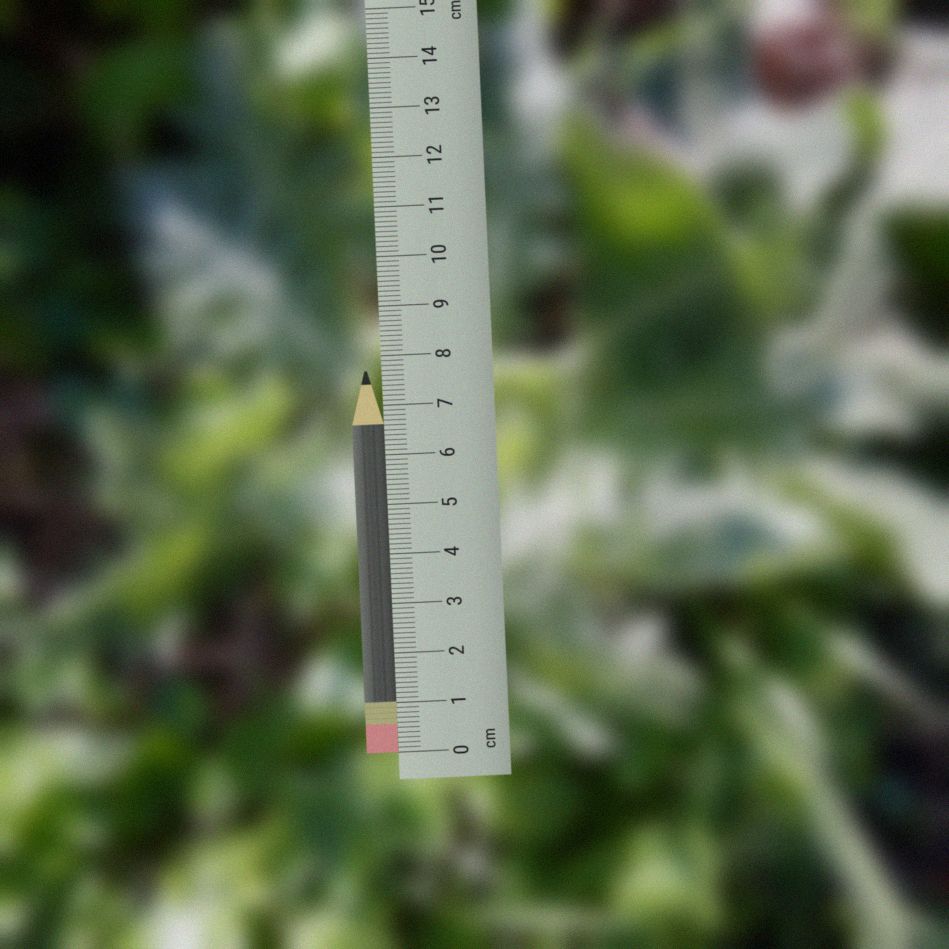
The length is 7.7cm
